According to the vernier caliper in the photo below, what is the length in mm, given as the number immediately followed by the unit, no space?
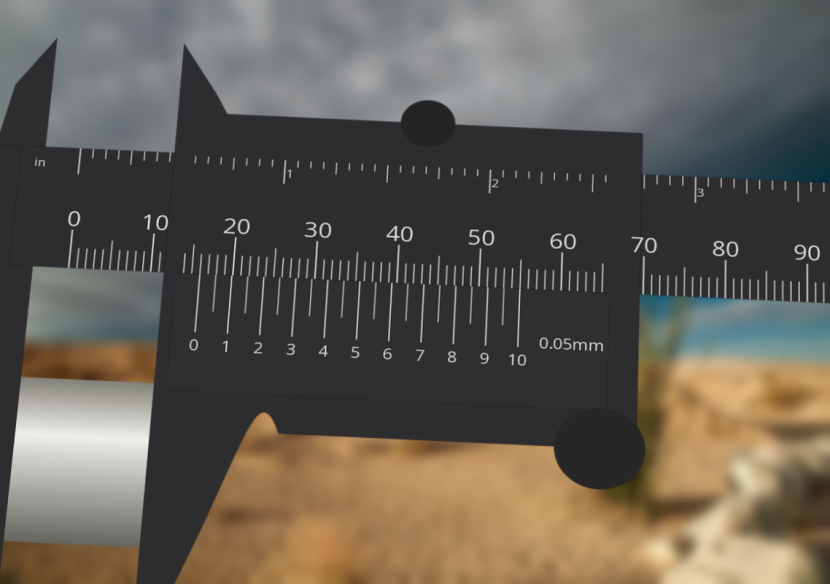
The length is 16.0mm
